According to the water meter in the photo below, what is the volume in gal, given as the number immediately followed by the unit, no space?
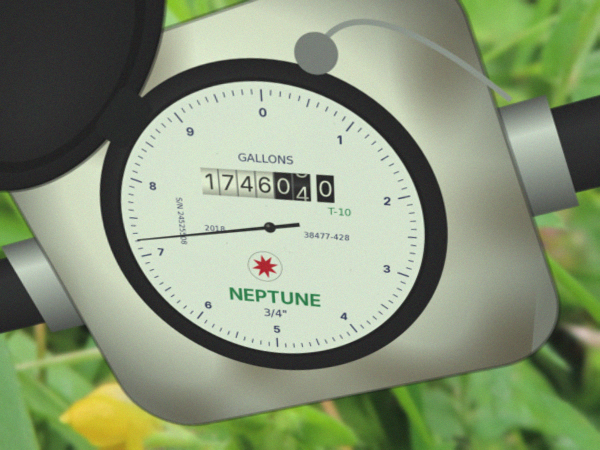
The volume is 1746037.2gal
